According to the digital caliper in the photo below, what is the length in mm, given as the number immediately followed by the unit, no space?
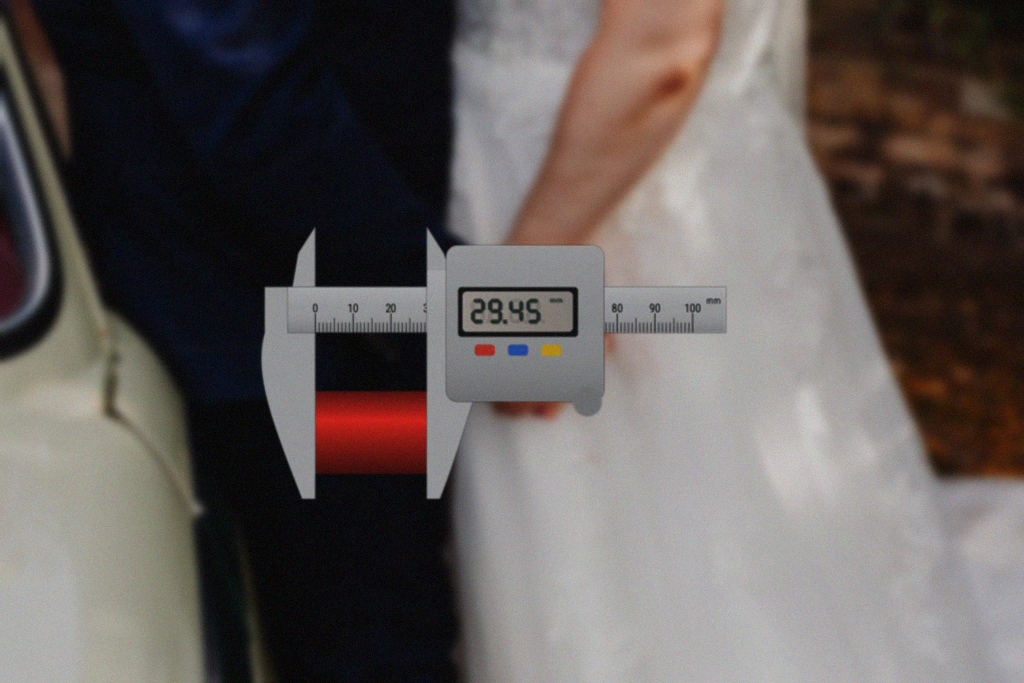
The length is 29.45mm
